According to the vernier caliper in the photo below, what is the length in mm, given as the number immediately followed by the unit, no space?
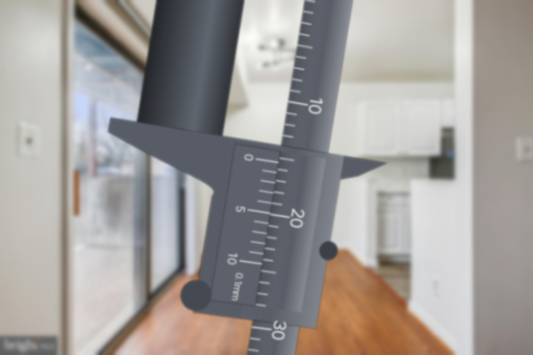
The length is 15.4mm
